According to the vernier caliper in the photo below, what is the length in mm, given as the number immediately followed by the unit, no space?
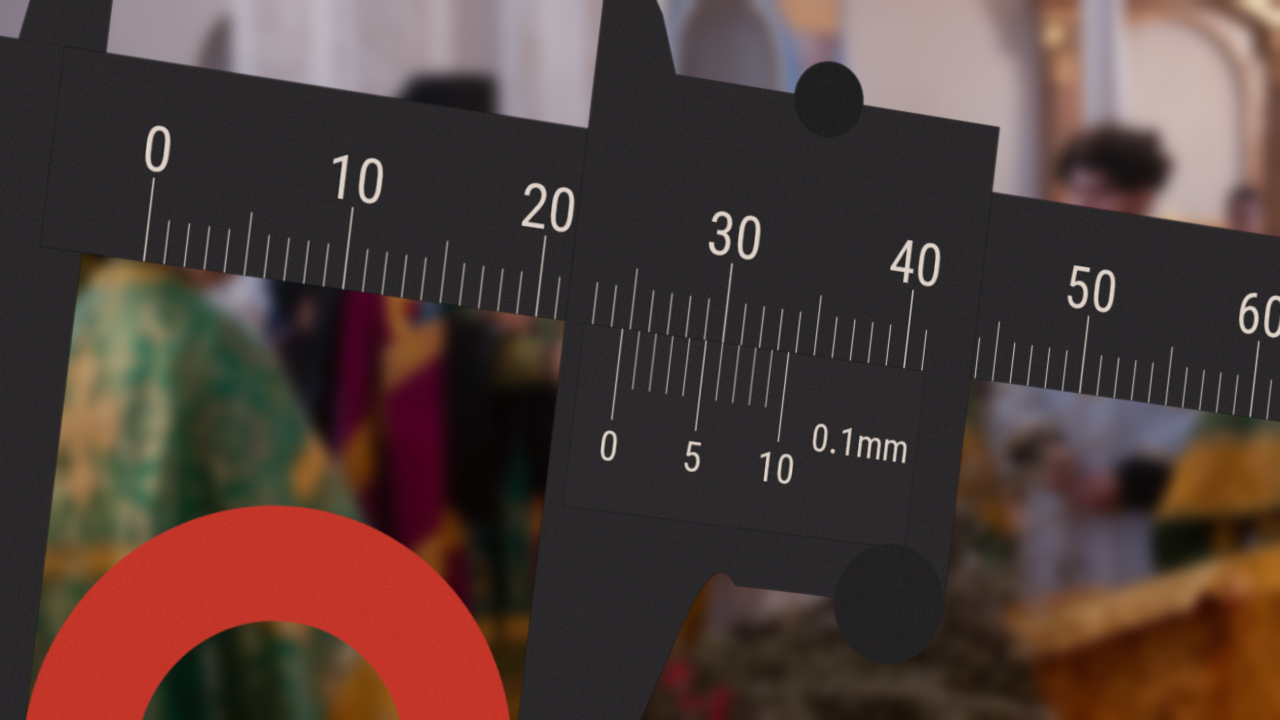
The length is 24.6mm
